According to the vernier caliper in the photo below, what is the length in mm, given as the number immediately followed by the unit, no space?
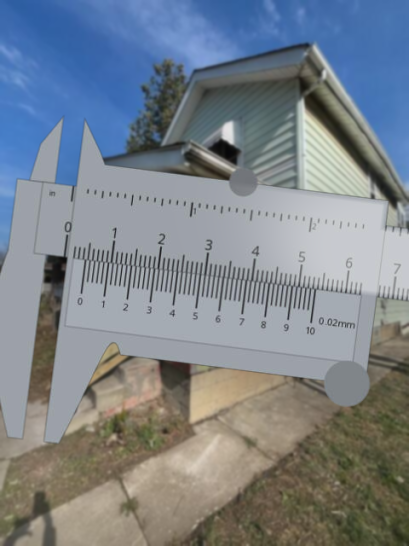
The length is 4.5mm
